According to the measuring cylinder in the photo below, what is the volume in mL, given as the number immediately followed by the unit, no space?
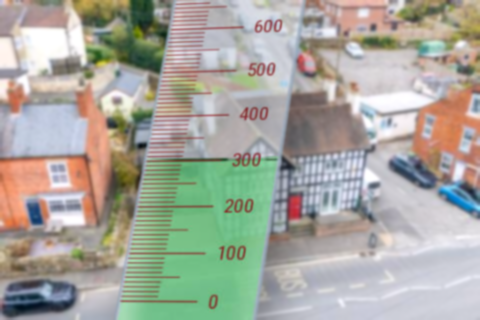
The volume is 300mL
